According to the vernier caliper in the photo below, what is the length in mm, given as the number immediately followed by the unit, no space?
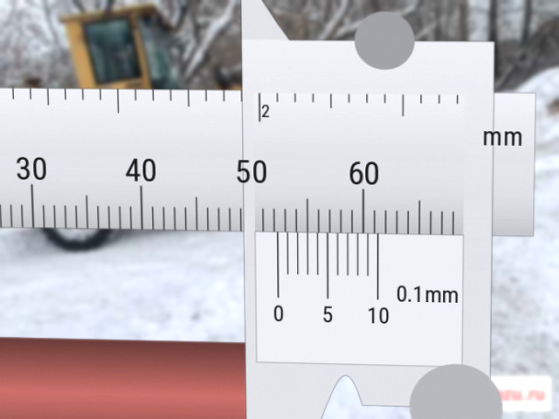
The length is 52.3mm
